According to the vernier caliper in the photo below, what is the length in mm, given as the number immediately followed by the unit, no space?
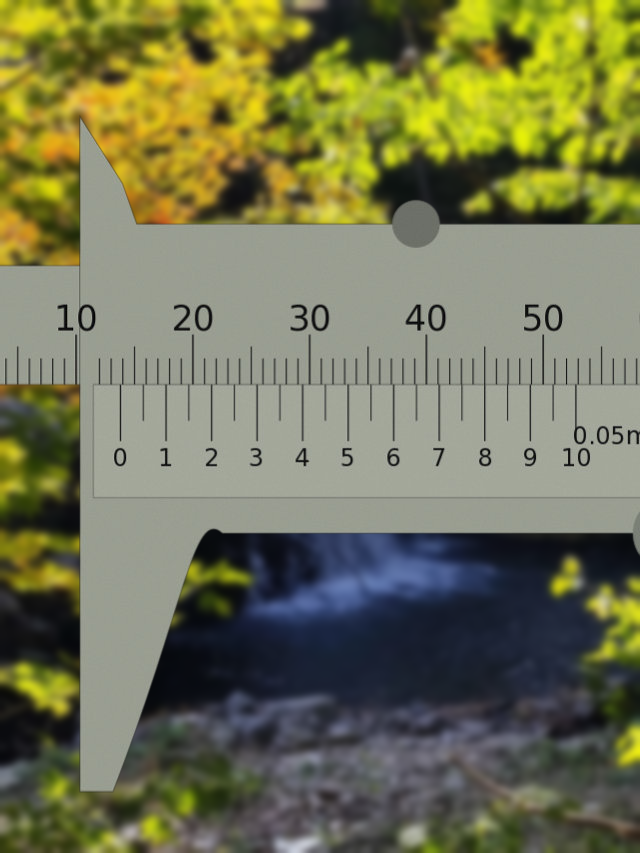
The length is 13.8mm
